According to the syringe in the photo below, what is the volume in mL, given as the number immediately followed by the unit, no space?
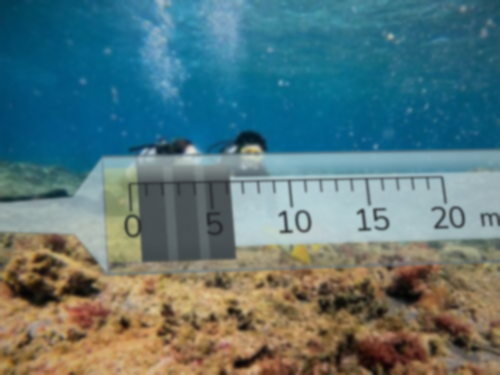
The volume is 0.5mL
